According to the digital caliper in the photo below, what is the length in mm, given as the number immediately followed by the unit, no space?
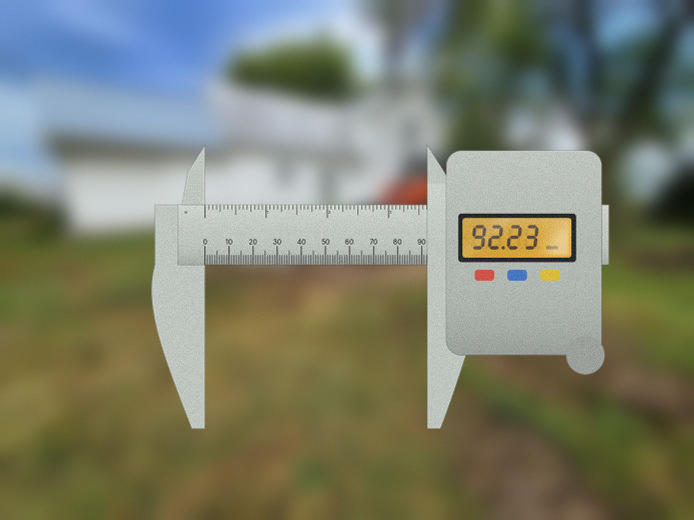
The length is 92.23mm
